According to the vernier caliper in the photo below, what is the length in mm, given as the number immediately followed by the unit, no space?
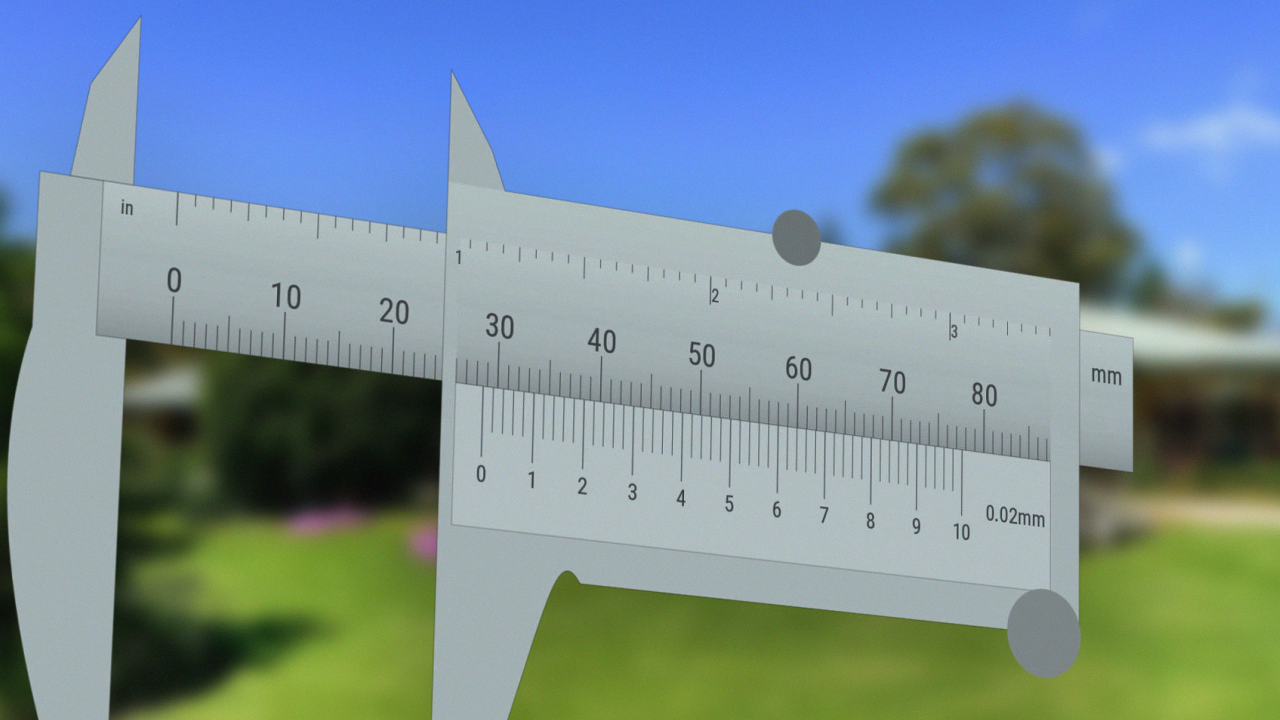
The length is 28.6mm
